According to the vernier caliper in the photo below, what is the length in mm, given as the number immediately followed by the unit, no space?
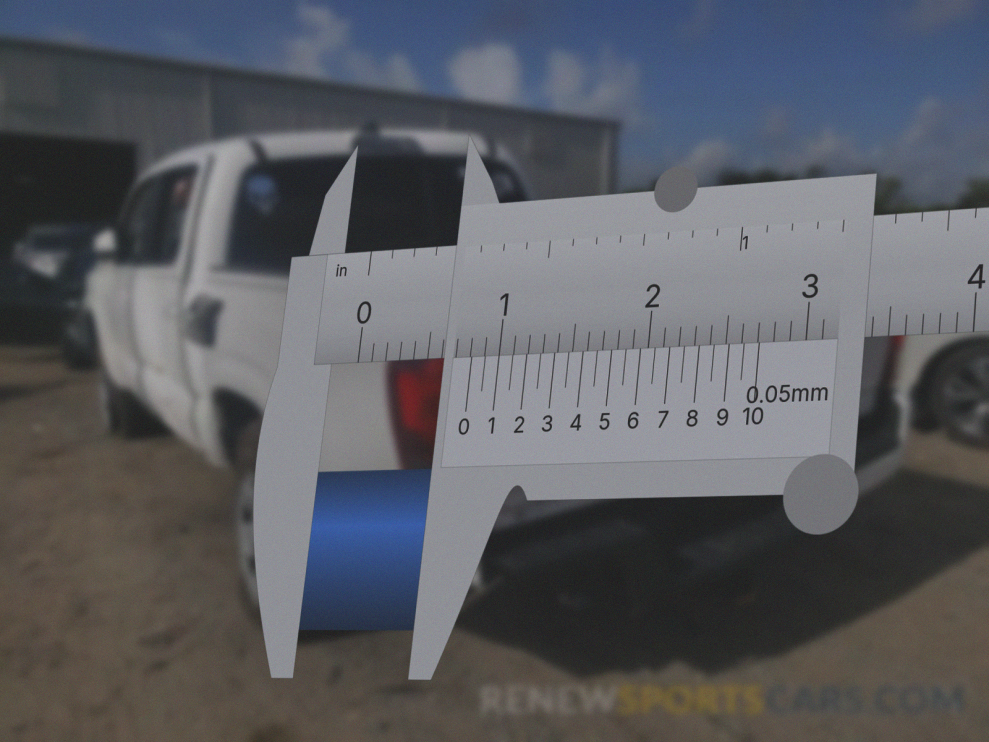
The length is 8.1mm
